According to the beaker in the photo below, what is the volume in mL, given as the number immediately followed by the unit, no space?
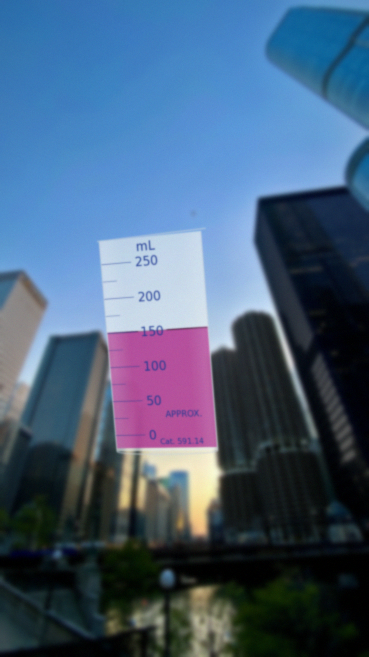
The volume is 150mL
